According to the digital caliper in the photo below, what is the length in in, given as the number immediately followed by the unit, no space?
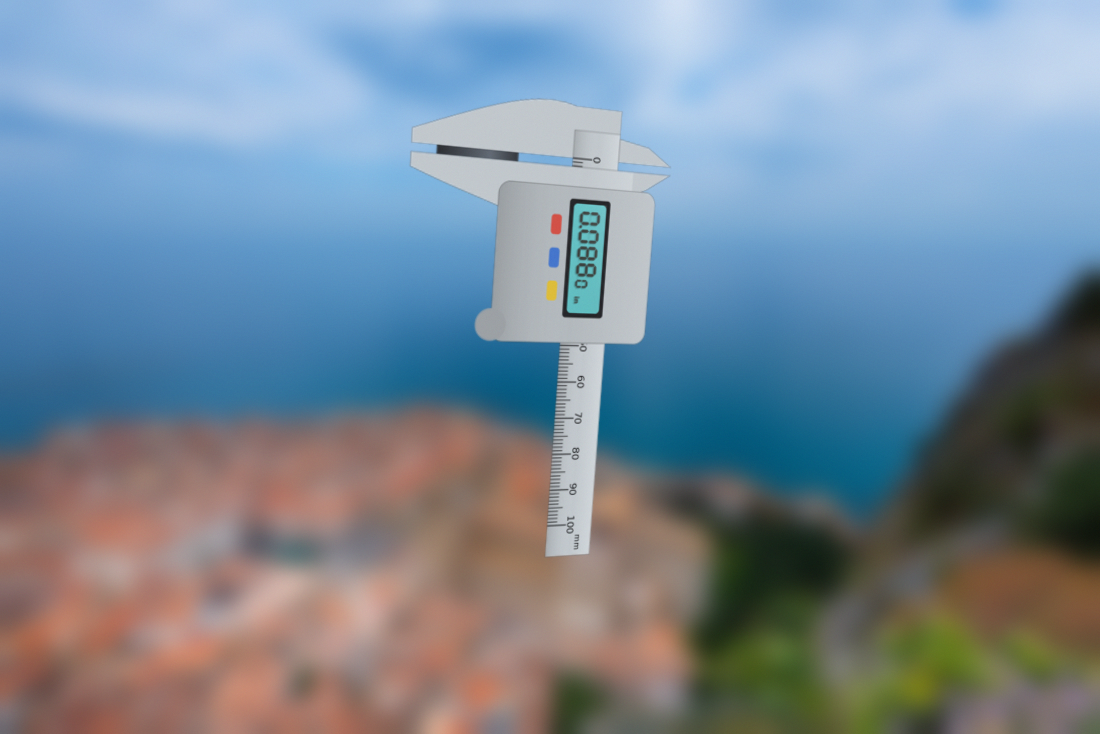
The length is 0.0880in
